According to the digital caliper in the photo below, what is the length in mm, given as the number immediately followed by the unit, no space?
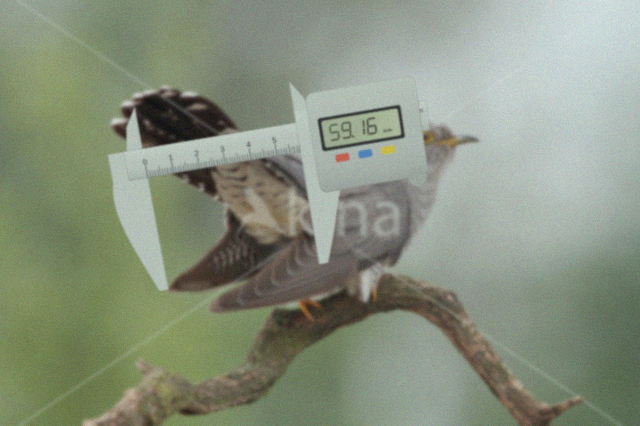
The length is 59.16mm
